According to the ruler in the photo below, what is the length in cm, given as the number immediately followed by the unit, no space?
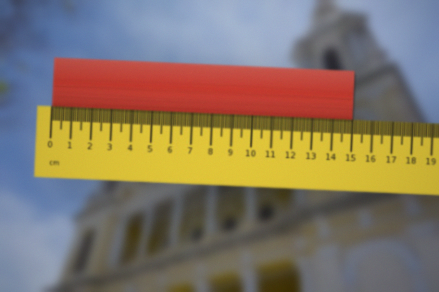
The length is 15cm
